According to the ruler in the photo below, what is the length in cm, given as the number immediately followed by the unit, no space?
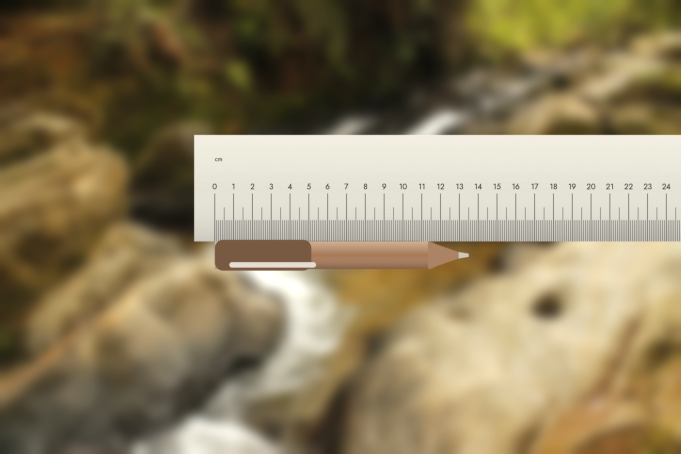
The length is 13.5cm
